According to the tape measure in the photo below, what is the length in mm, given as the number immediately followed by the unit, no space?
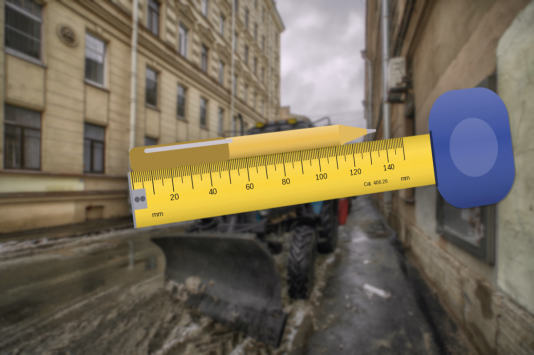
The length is 135mm
